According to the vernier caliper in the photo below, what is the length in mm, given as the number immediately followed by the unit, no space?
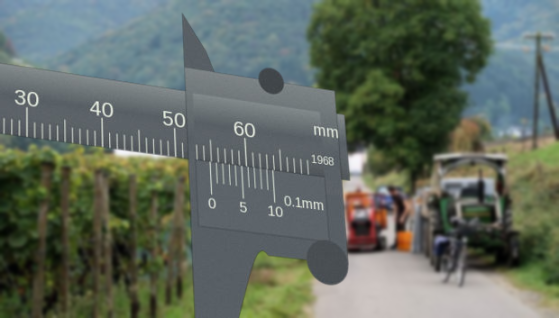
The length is 54.8mm
